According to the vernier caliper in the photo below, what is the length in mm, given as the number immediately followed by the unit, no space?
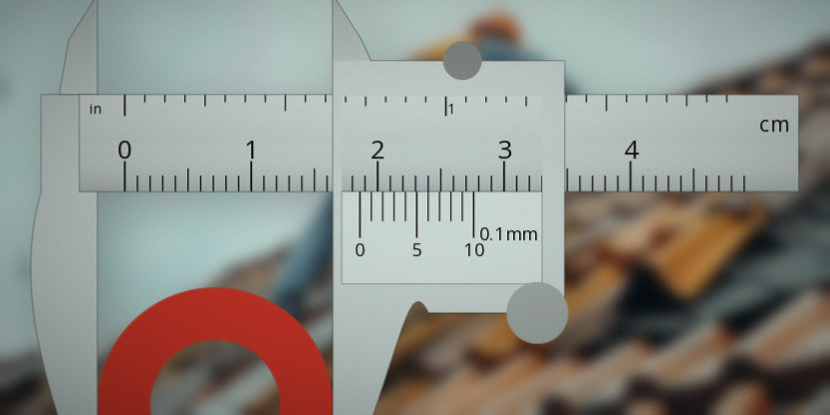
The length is 18.6mm
